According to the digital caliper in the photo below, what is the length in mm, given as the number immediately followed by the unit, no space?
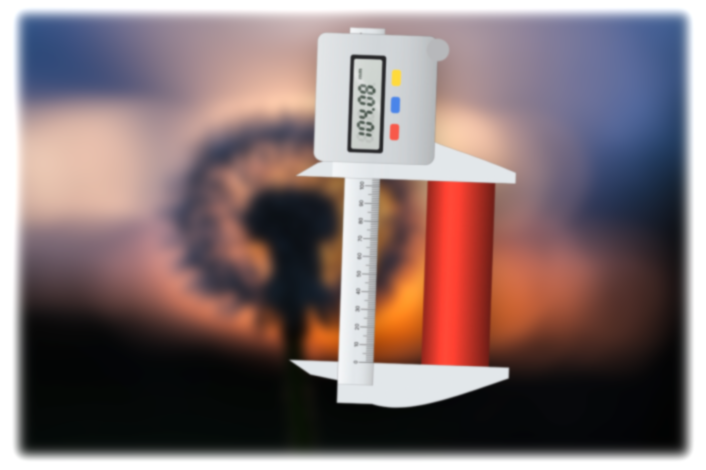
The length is 104.08mm
